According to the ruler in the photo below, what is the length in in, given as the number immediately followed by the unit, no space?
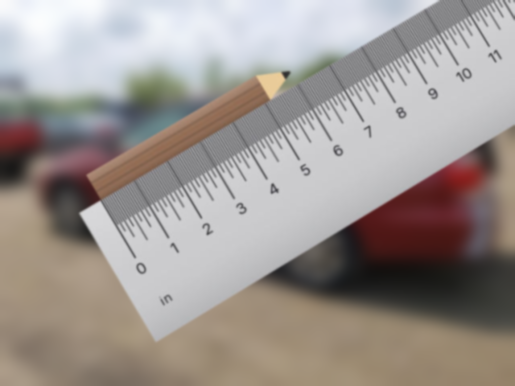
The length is 6in
